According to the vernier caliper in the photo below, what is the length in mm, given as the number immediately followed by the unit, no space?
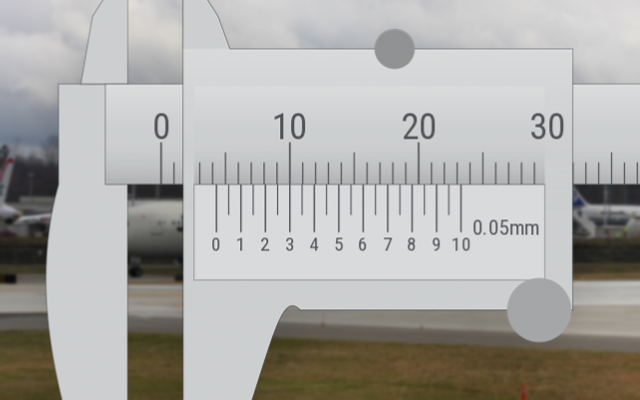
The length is 4.3mm
